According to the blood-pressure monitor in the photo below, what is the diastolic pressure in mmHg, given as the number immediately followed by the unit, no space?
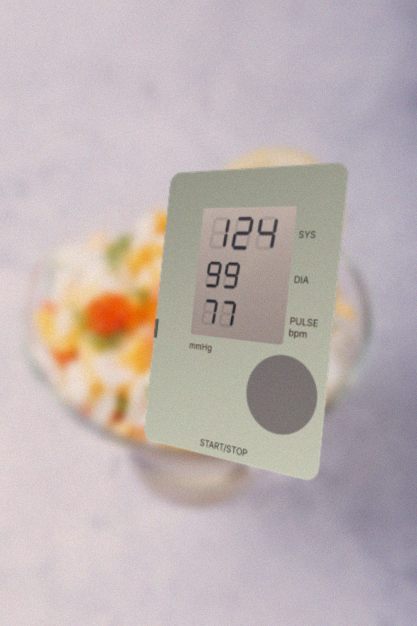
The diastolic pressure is 99mmHg
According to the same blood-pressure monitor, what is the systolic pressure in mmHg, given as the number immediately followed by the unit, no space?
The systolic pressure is 124mmHg
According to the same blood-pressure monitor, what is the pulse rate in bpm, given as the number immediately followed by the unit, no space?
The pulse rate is 77bpm
